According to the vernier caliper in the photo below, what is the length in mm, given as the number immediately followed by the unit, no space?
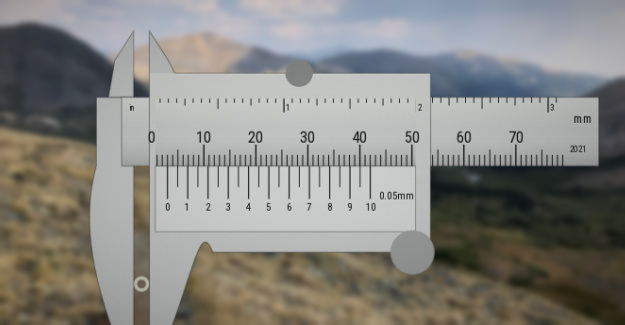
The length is 3.0mm
